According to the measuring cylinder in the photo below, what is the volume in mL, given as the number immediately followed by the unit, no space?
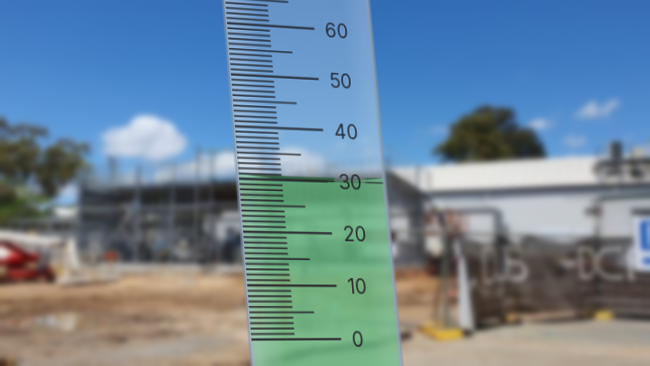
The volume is 30mL
